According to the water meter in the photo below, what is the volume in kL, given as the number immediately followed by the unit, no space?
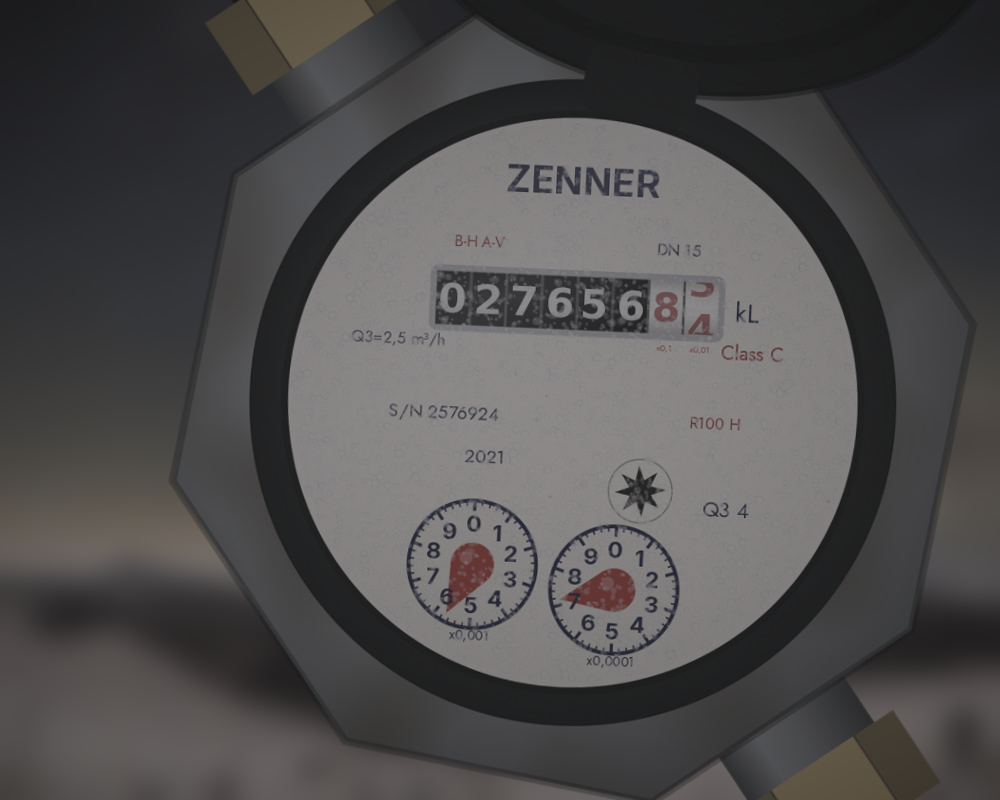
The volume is 27656.8357kL
